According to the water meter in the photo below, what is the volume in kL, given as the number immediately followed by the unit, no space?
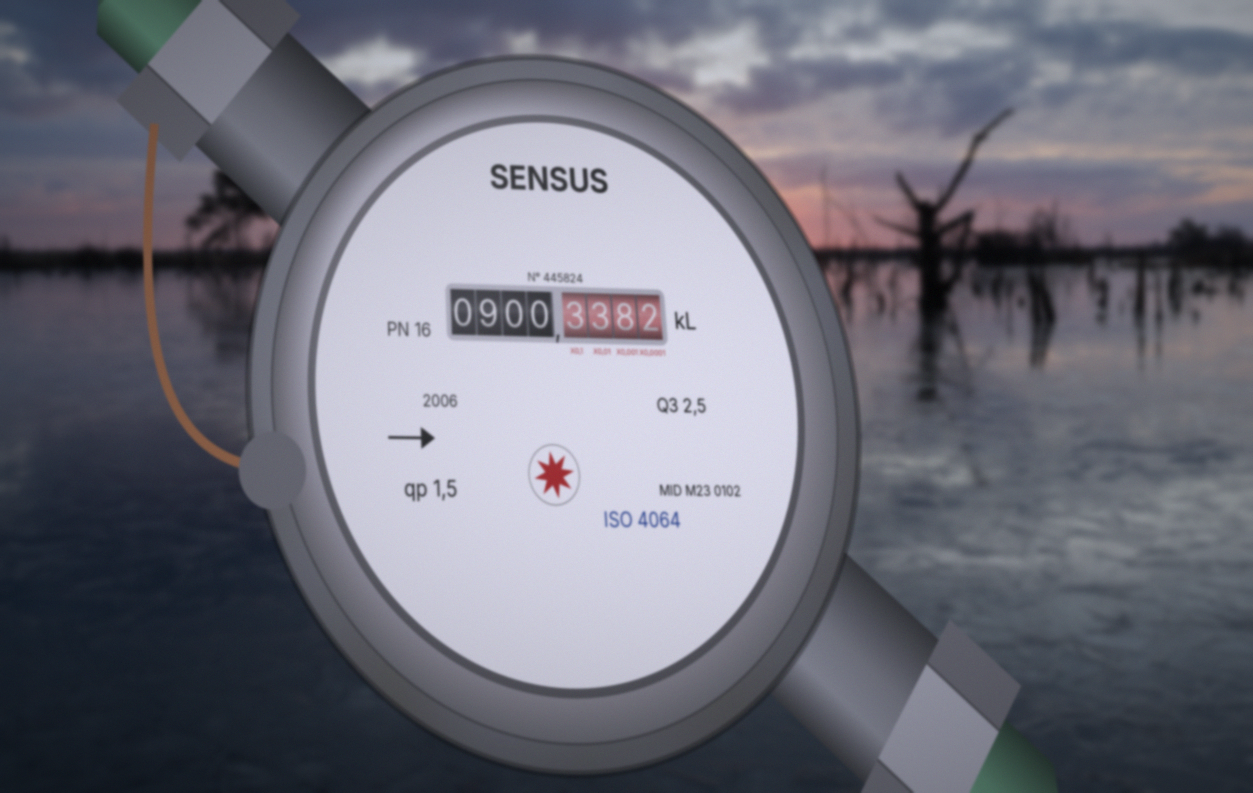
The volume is 900.3382kL
